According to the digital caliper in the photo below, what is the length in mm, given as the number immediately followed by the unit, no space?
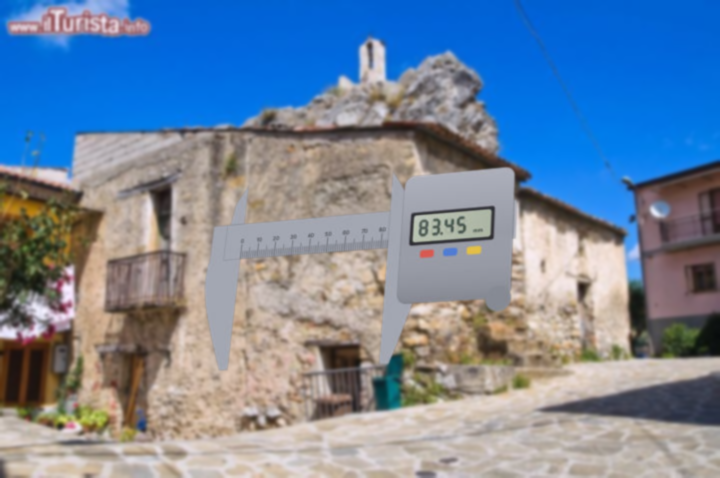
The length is 83.45mm
